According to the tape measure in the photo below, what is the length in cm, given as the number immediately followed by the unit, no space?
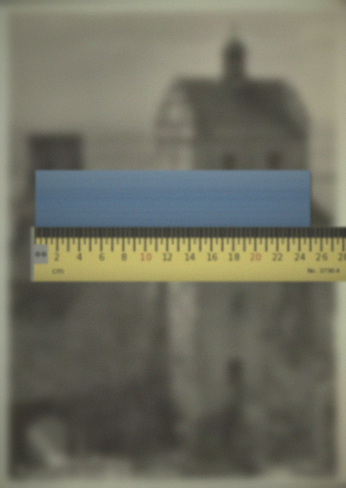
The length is 25cm
